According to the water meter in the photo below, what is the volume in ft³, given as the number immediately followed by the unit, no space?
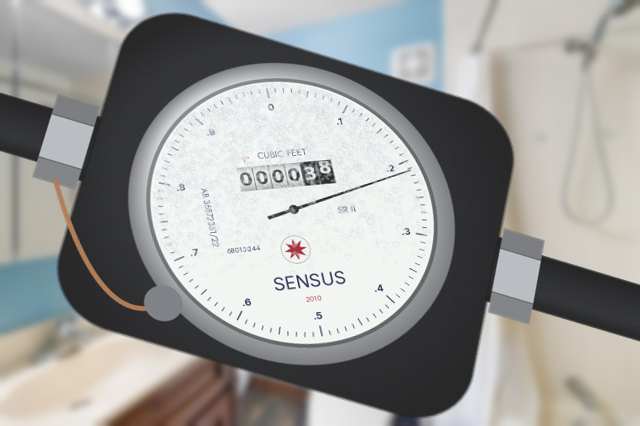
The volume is 38.21ft³
